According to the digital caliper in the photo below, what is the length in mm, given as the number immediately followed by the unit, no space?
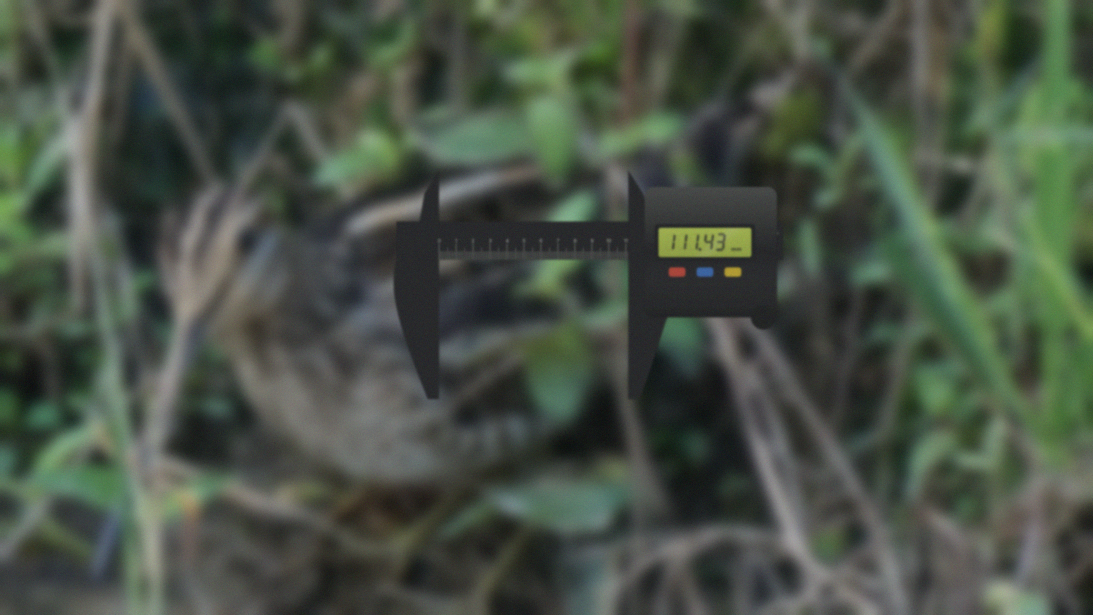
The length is 111.43mm
